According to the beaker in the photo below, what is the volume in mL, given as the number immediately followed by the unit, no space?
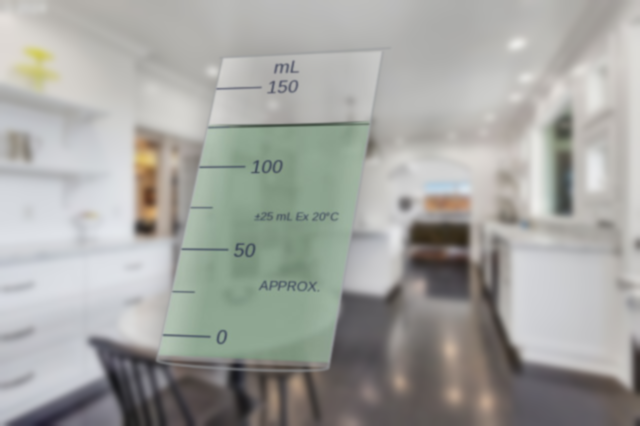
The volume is 125mL
